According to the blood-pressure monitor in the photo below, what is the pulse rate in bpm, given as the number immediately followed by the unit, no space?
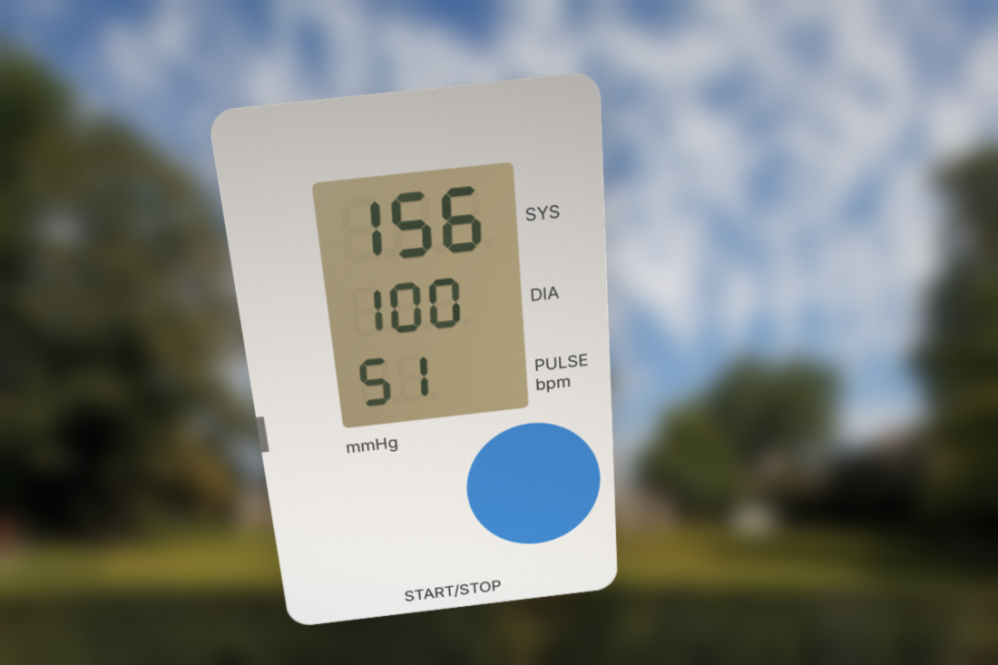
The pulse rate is 51bpm
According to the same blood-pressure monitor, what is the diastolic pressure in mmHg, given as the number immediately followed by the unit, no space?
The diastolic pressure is 100mmHg
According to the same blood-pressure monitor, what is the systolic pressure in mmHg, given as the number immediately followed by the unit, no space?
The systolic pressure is 156mmHg
